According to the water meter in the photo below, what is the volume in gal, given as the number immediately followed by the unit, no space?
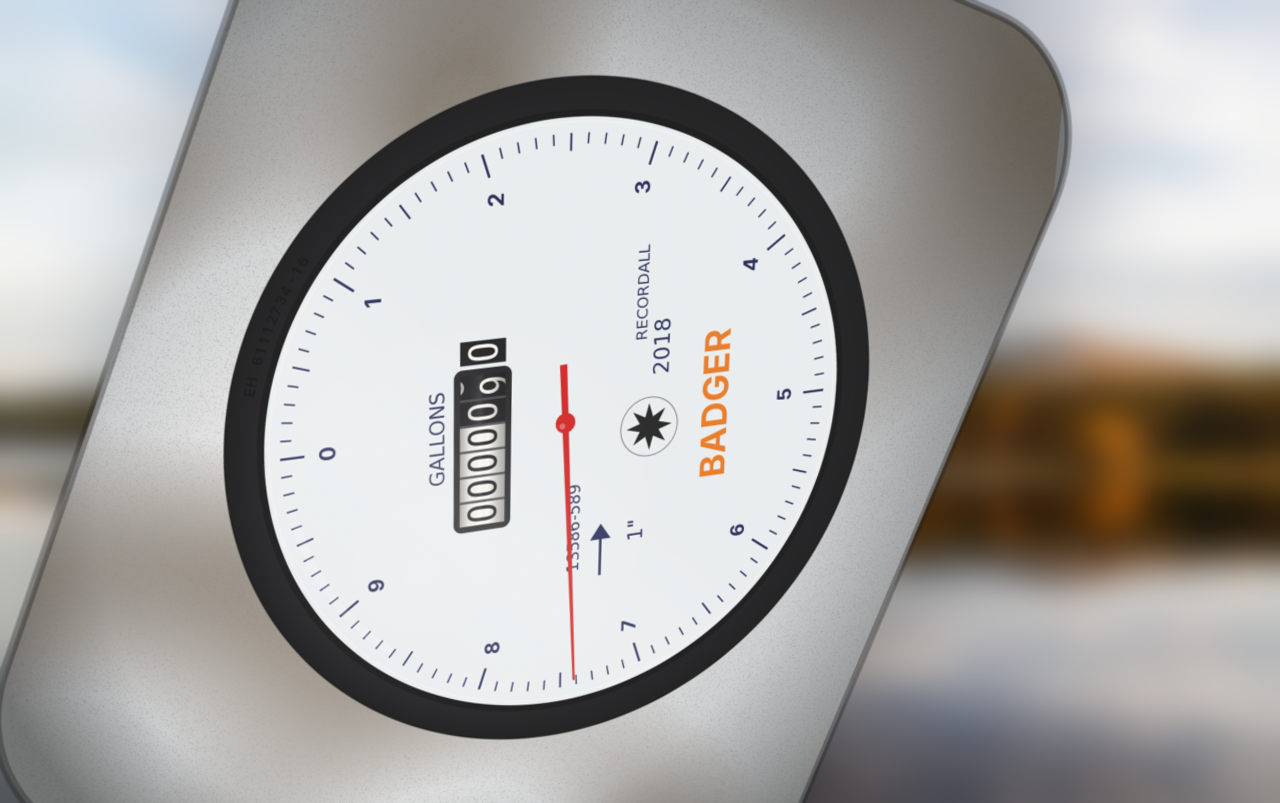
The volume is 87.4gal
